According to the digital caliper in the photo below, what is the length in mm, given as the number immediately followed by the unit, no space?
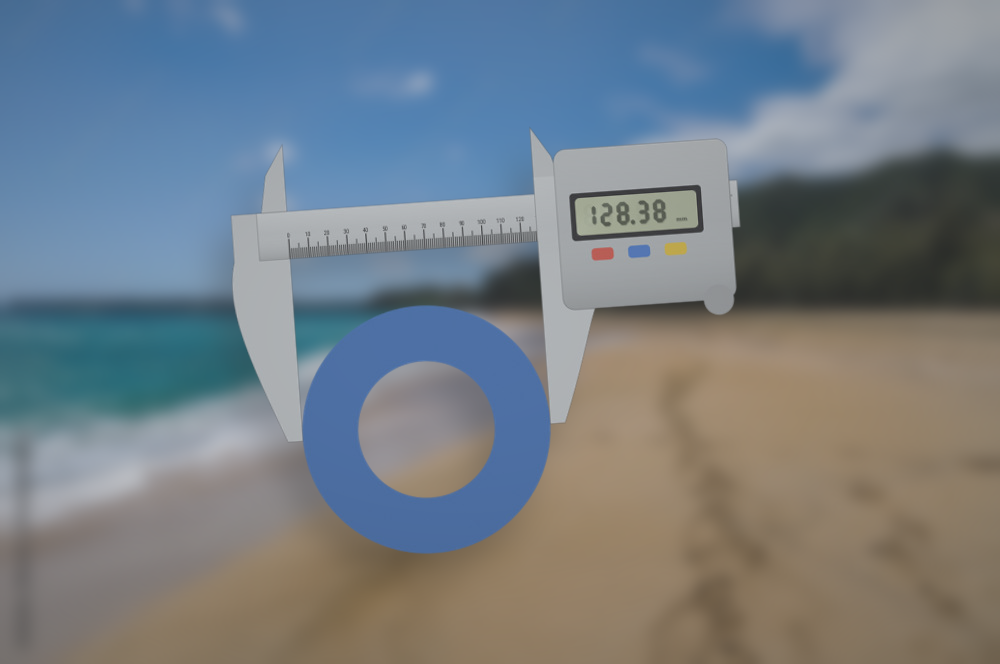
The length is 128.38mm
